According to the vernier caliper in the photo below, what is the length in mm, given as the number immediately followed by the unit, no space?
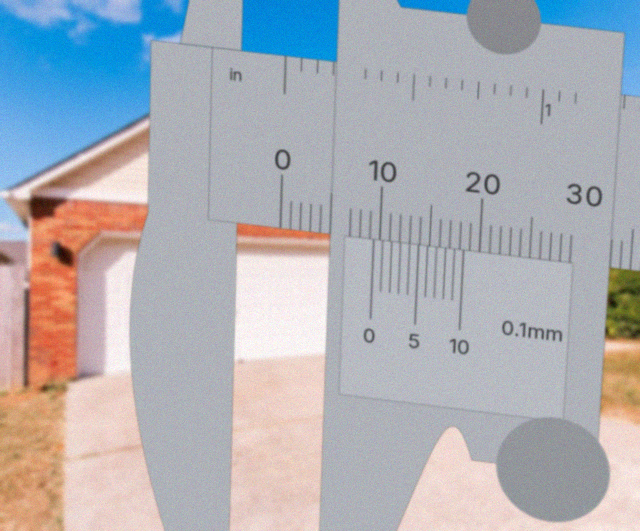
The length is 9.4mm
